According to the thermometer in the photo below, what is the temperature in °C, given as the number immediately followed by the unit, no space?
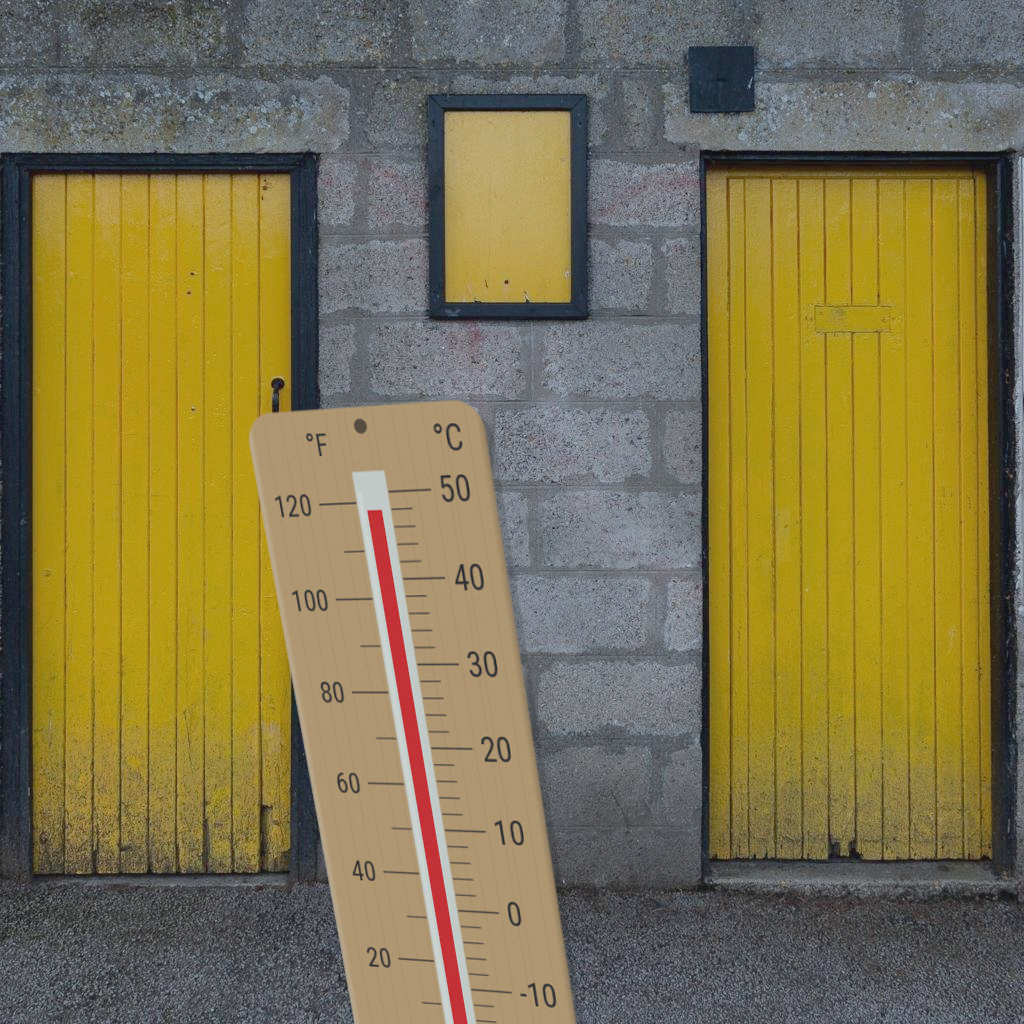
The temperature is 48°C
